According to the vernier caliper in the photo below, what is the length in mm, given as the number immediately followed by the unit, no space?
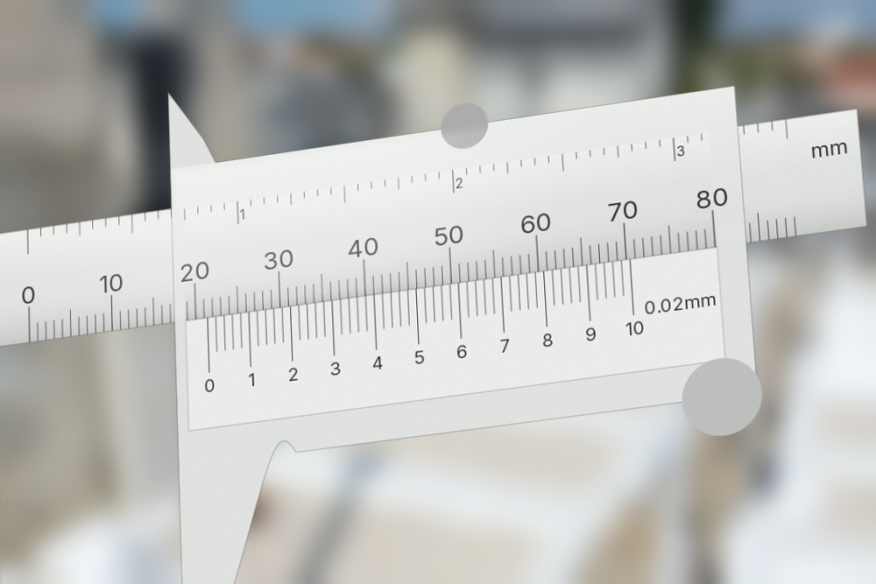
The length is 21.4mm
